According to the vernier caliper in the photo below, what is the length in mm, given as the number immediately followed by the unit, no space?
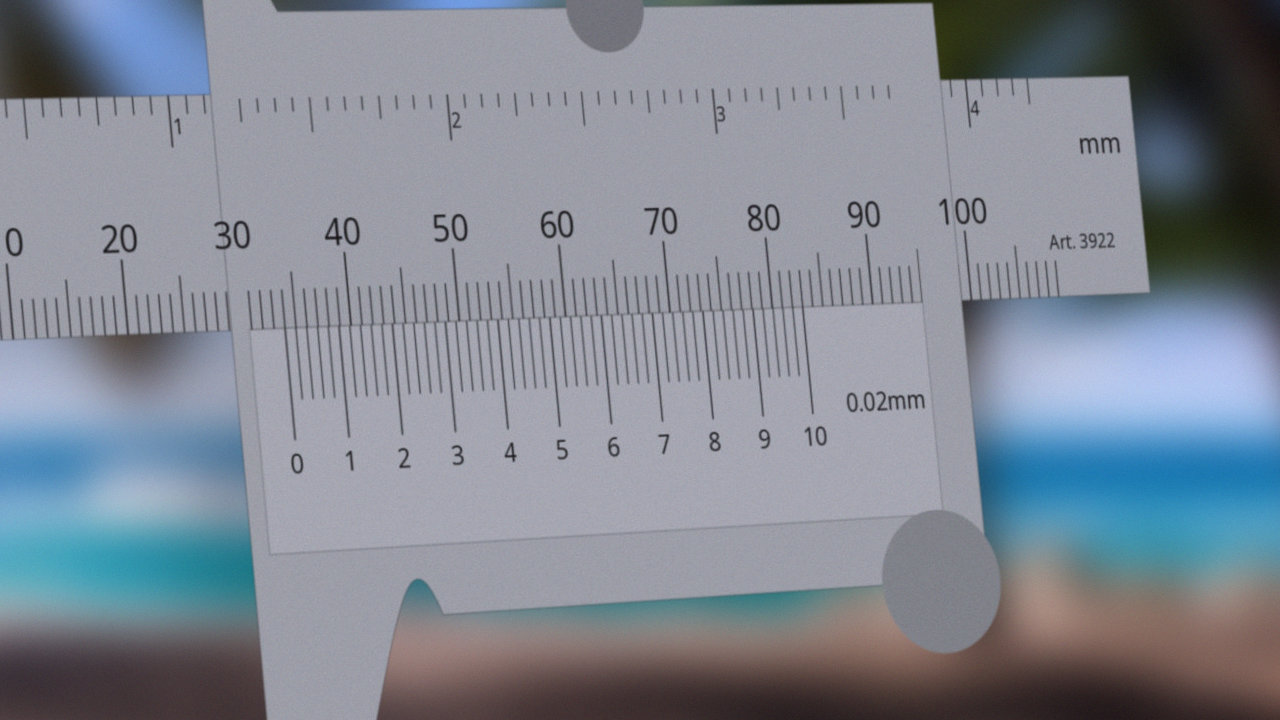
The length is 34.0mm
